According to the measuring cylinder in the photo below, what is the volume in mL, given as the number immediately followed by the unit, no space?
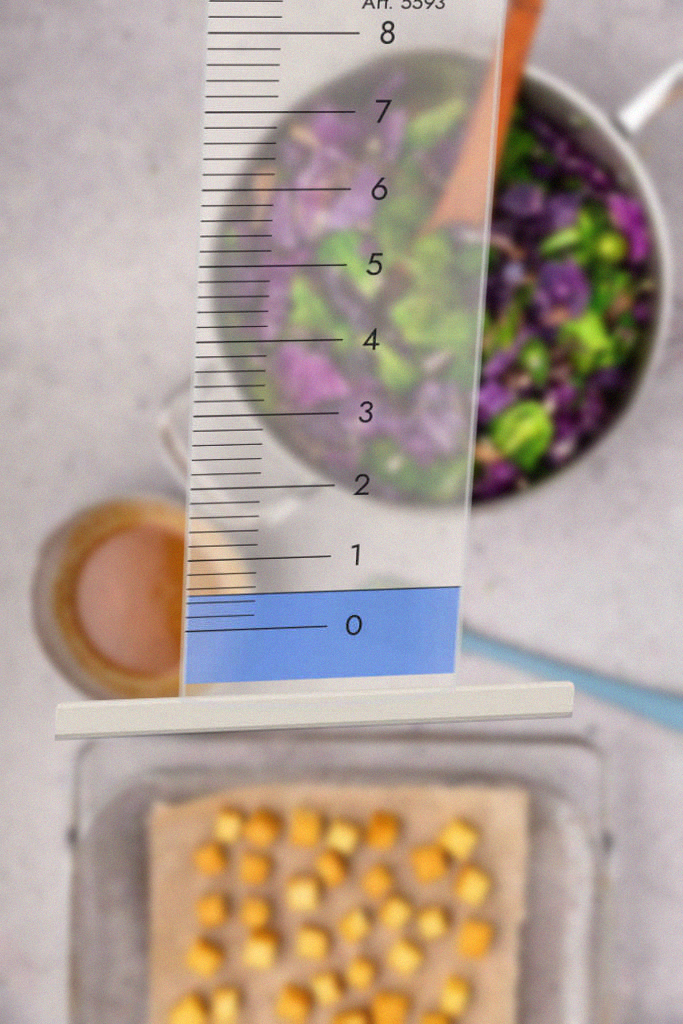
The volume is 0.5mL
